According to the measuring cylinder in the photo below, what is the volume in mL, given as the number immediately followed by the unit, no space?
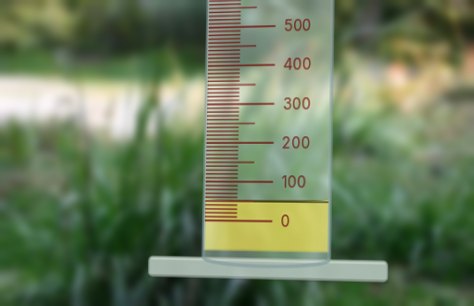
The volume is 50mL
